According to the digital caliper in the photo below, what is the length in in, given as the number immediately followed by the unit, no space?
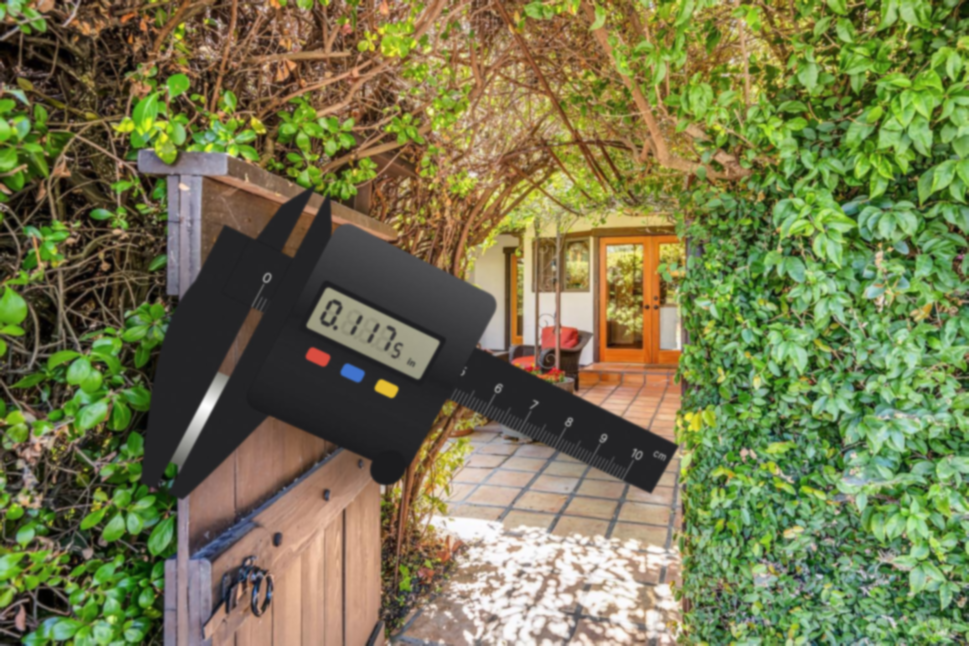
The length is 0.1175in
